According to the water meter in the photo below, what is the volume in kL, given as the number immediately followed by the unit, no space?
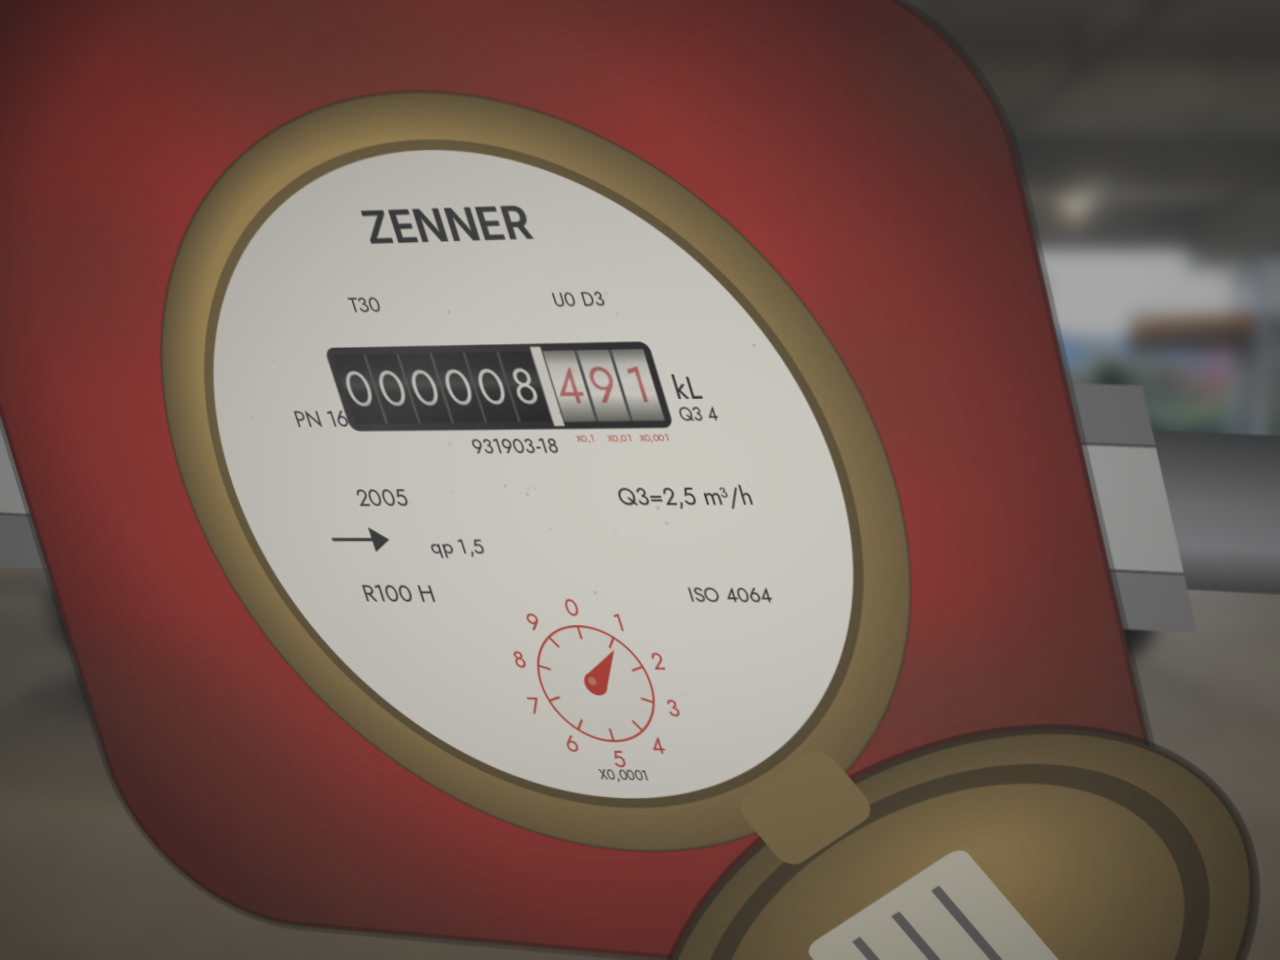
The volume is 8.4911kL
